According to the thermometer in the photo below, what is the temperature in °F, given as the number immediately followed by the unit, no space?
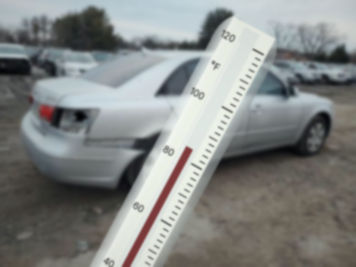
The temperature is 84°F
